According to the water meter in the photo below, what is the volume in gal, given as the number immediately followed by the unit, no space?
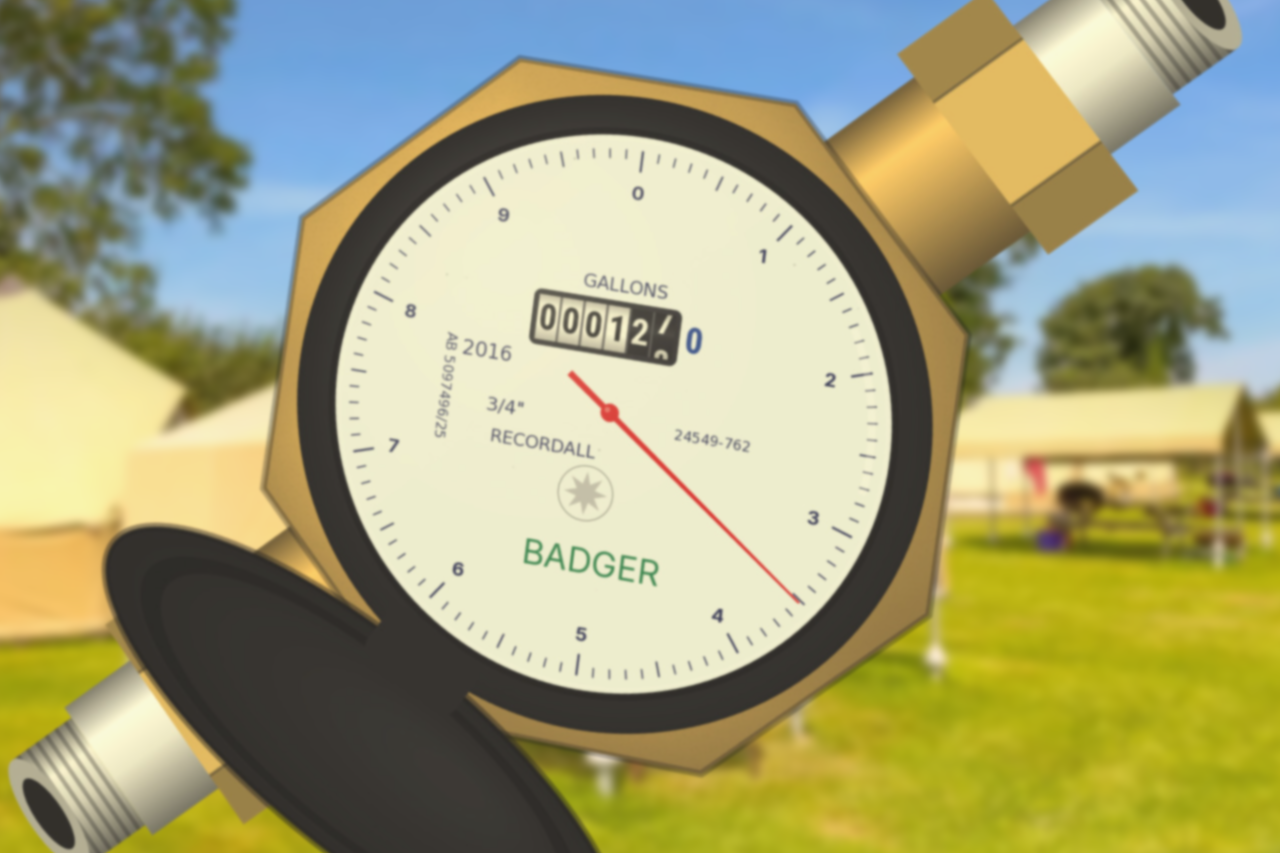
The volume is 1273.5gal
